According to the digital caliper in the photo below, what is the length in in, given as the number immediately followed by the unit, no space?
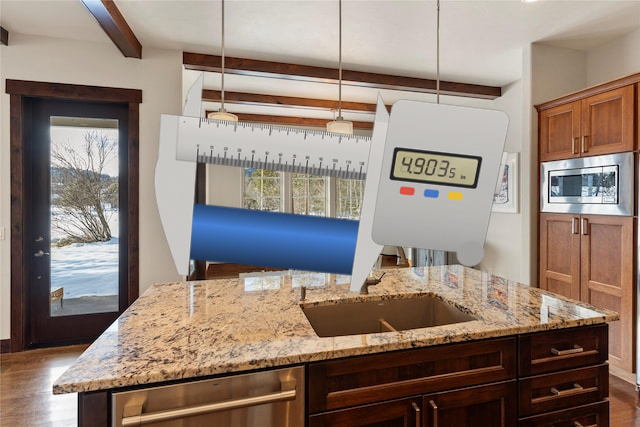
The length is 4.9035in
